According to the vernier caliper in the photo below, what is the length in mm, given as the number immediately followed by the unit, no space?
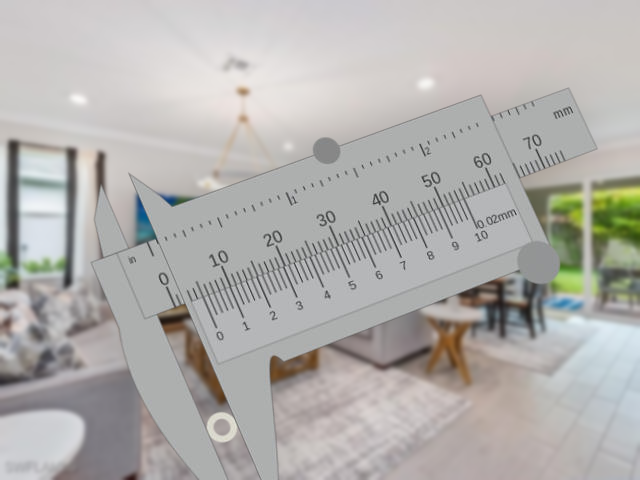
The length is 5.0mm
